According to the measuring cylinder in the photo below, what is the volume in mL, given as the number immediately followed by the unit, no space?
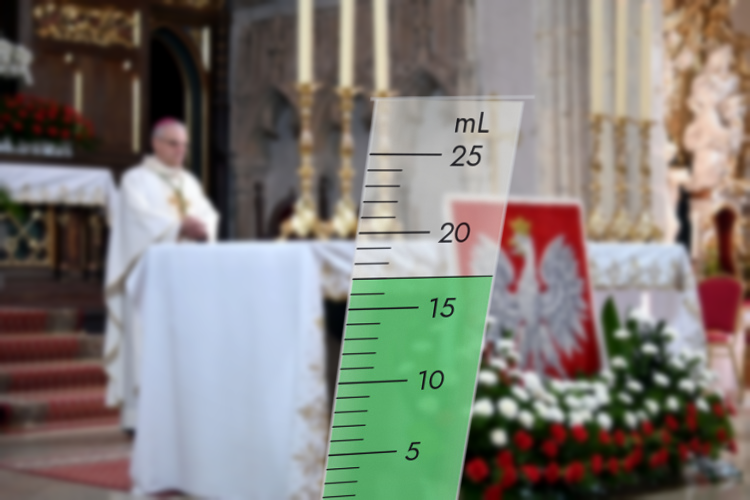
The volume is 17mL
